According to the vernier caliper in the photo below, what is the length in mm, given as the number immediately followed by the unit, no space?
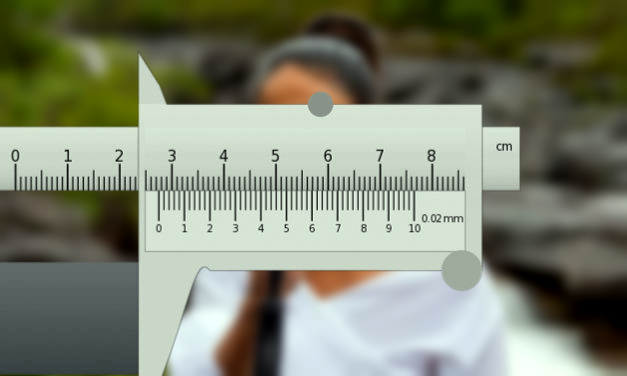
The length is 27.5mm
